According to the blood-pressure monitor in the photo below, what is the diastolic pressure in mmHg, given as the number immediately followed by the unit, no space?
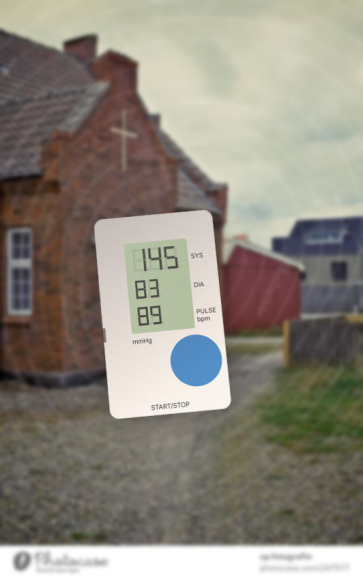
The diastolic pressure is 83mmHg
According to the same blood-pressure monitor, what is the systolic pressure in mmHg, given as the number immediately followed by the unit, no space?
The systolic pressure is 145mmHg
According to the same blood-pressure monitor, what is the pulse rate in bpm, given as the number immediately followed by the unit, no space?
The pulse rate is 89bpm
